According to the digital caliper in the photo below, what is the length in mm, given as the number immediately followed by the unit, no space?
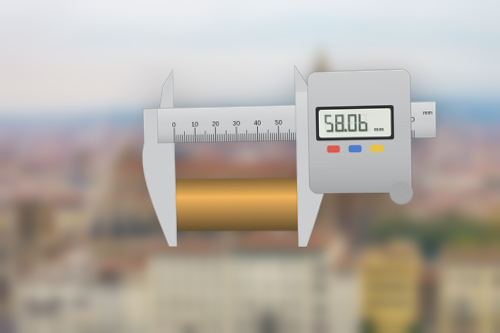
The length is 58.06mm
